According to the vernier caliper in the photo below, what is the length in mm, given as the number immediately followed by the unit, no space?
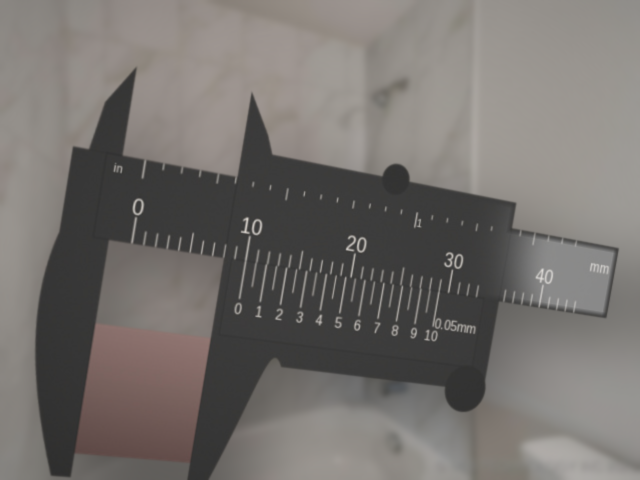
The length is 10.0mm
